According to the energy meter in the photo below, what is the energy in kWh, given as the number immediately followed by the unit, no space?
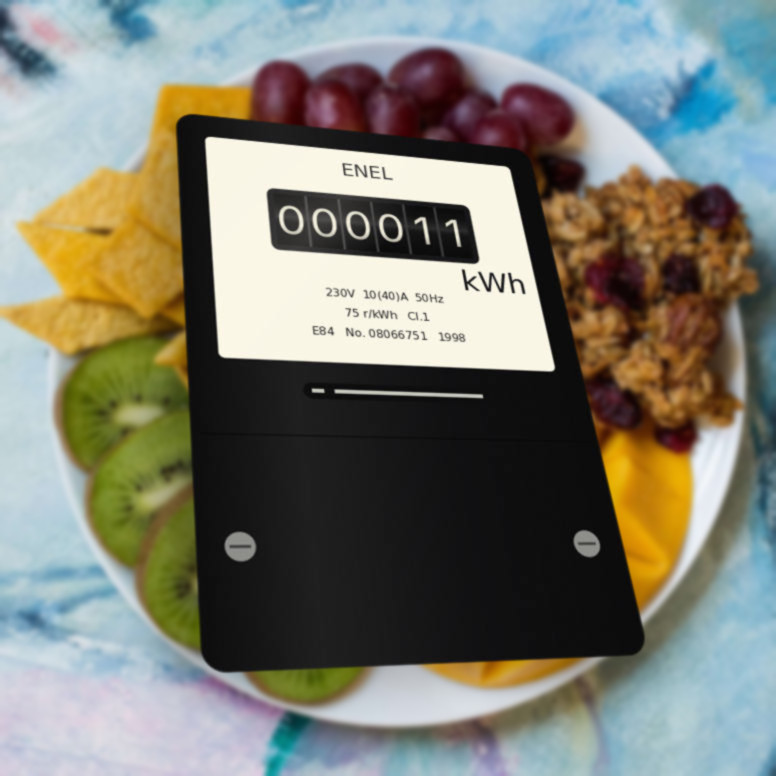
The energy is 11kWh
